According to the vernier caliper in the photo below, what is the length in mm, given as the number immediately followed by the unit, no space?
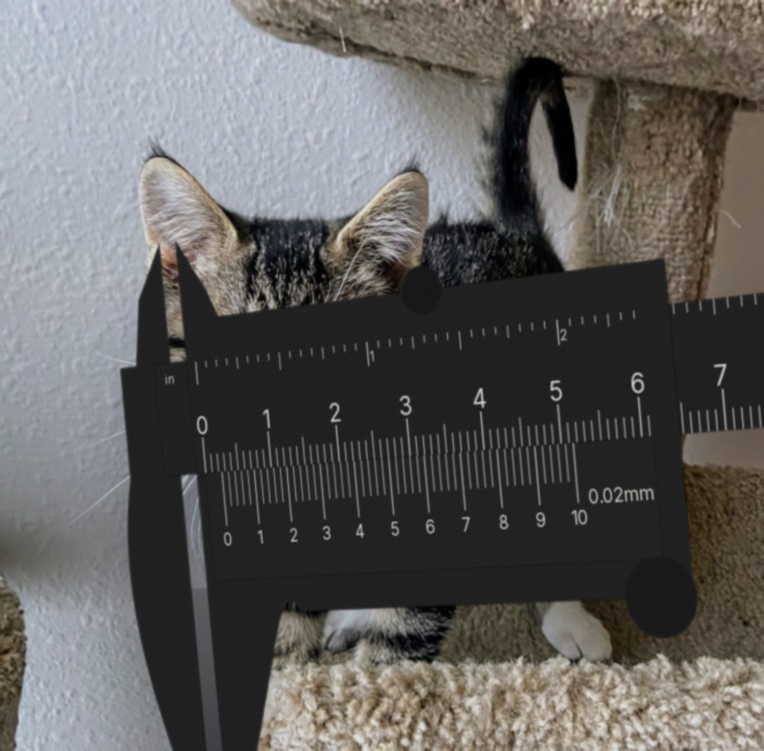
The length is 2.5mm
